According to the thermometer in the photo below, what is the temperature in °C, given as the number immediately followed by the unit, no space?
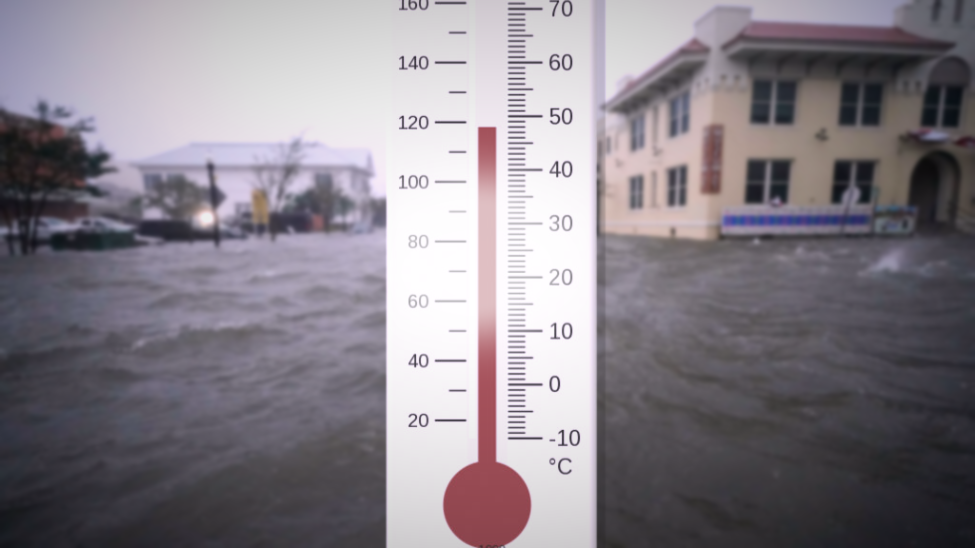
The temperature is 48°C
